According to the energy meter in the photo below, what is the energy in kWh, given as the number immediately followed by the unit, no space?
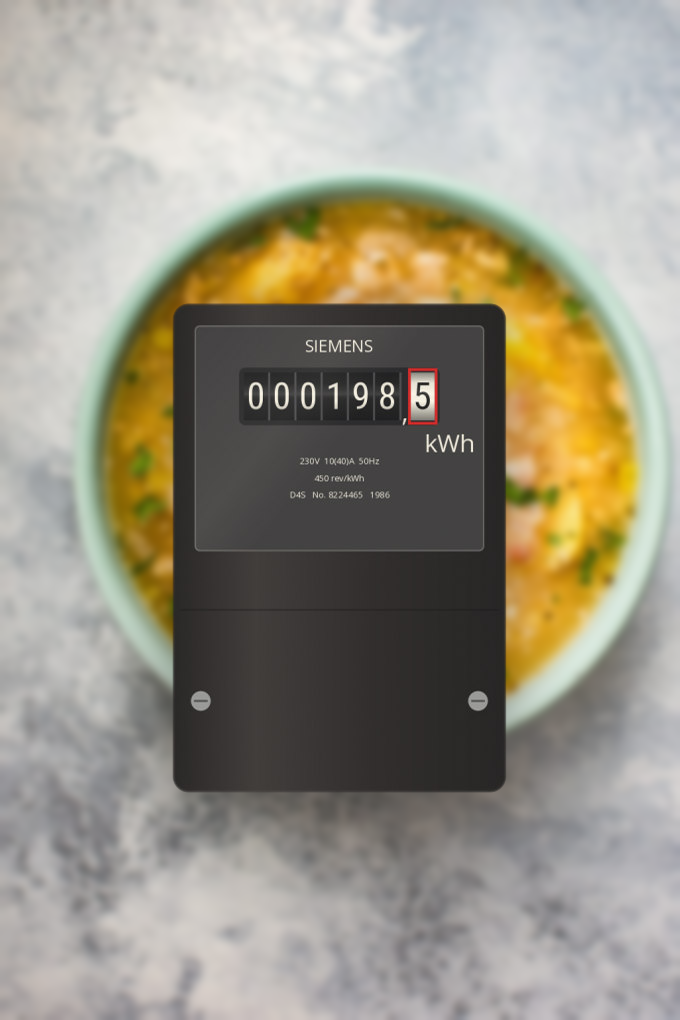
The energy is 198.5kWh
